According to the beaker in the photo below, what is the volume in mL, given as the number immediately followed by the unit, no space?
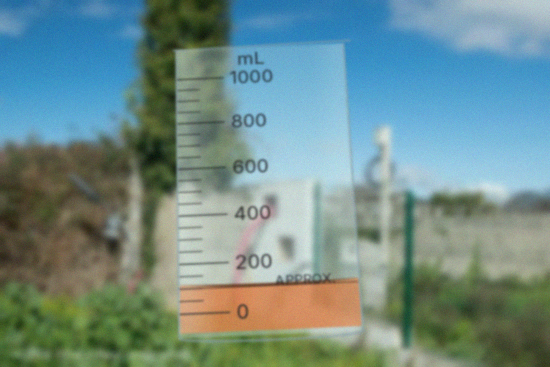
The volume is 100mL
